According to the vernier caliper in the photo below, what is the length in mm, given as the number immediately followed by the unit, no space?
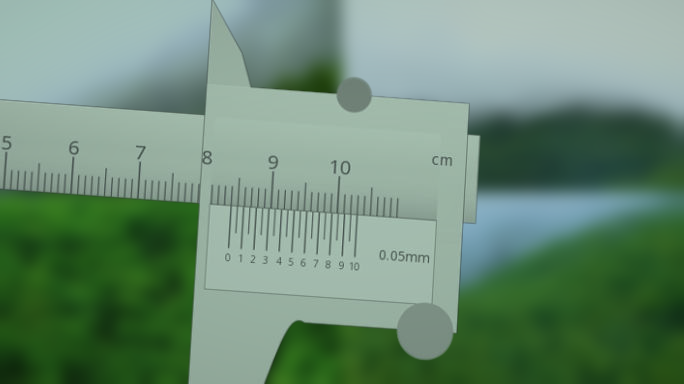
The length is 84.0mm
